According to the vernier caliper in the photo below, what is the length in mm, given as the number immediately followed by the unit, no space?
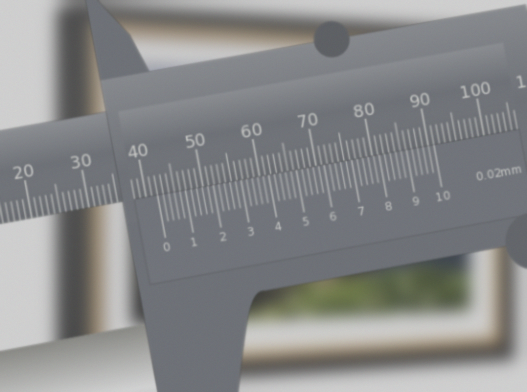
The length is 42.0mm
